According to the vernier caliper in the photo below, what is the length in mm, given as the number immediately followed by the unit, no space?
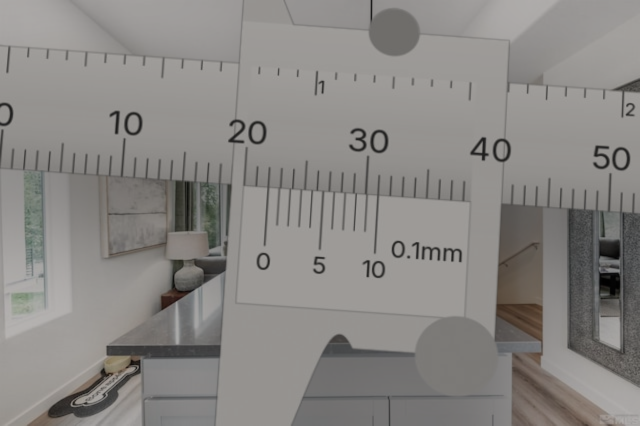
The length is 22.0mm
